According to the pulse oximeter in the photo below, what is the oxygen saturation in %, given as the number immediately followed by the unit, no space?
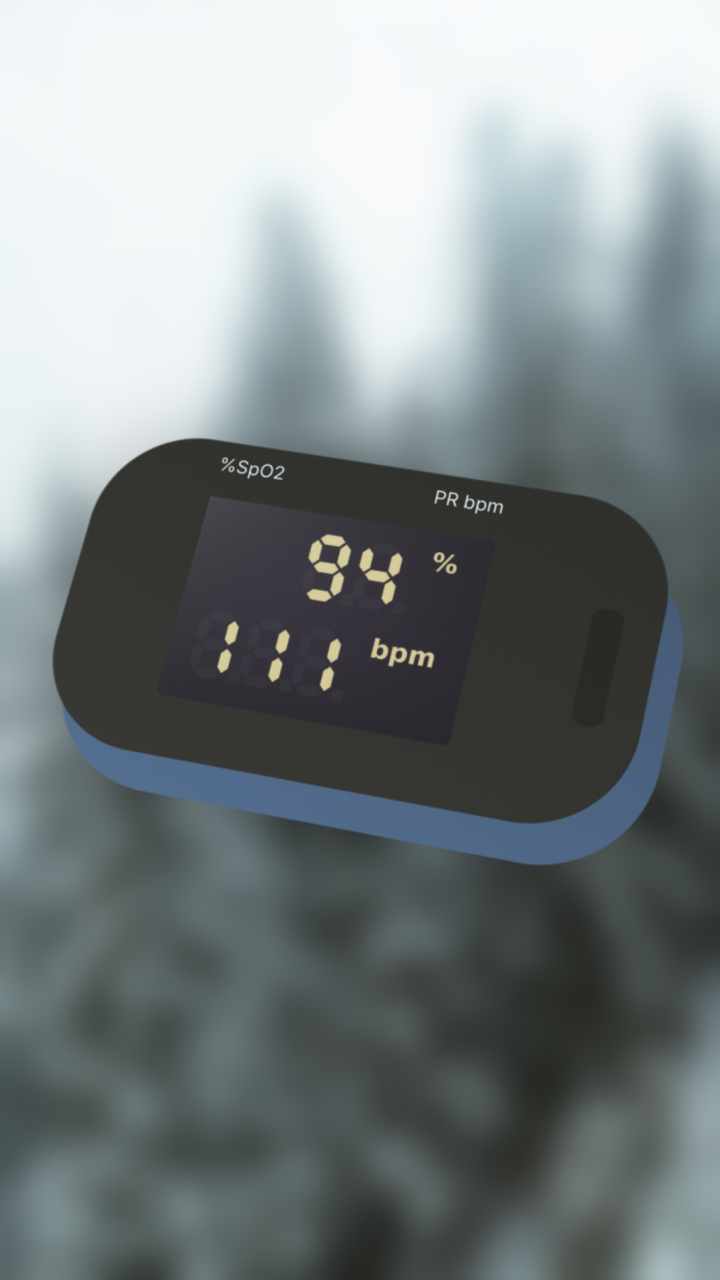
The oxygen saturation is 94%
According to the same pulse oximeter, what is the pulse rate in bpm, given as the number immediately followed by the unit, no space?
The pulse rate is 111bpm
